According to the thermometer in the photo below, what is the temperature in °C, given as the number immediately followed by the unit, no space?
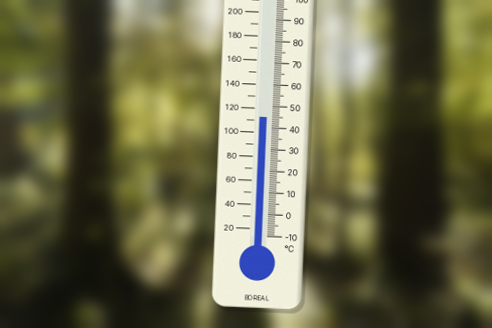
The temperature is 45°C
